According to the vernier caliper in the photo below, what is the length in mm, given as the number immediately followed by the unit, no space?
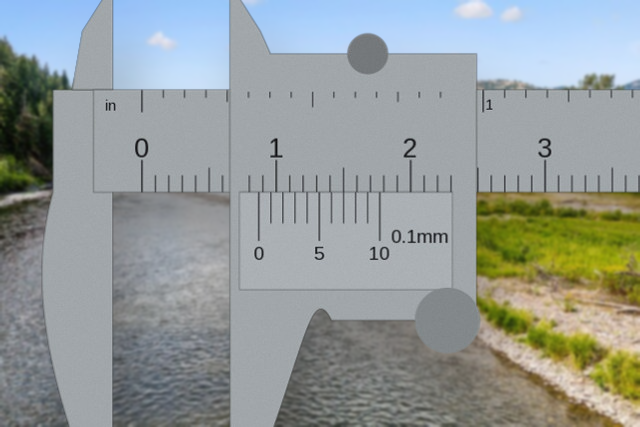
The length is 8.7mm
